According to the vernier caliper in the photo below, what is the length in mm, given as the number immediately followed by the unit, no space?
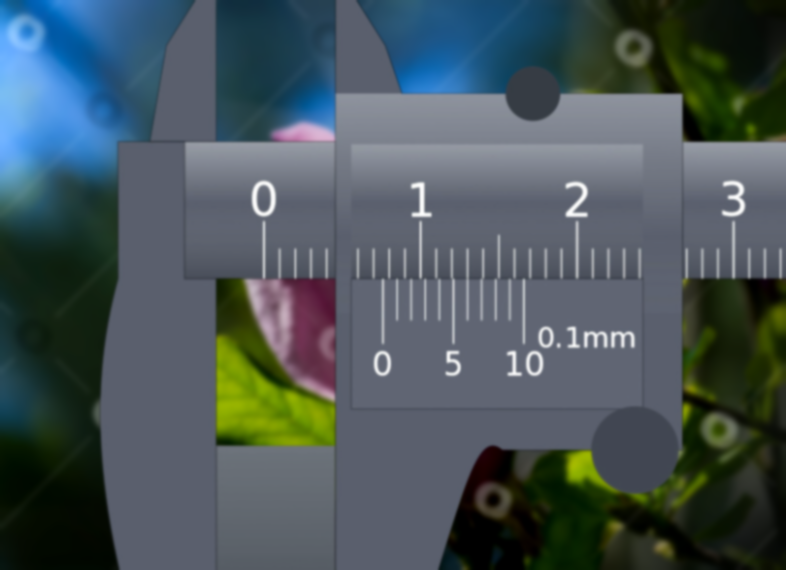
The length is 7.6mm
